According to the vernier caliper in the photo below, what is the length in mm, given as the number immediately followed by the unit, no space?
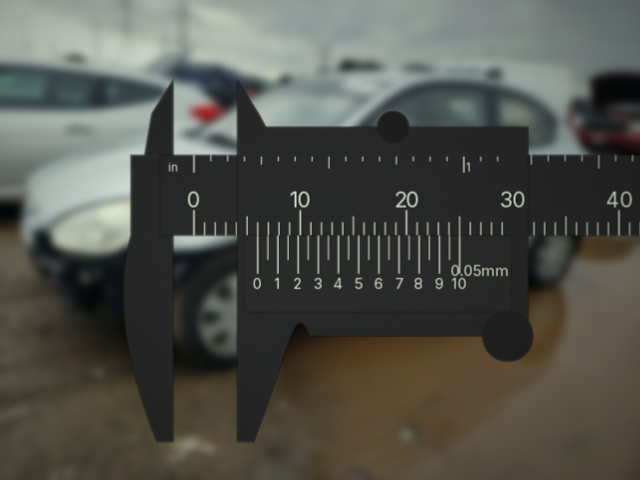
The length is 6.0mm
